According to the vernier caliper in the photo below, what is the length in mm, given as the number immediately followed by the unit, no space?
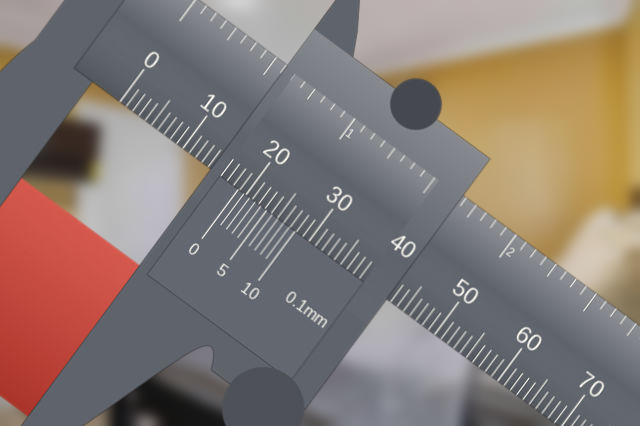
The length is 18.8mm
